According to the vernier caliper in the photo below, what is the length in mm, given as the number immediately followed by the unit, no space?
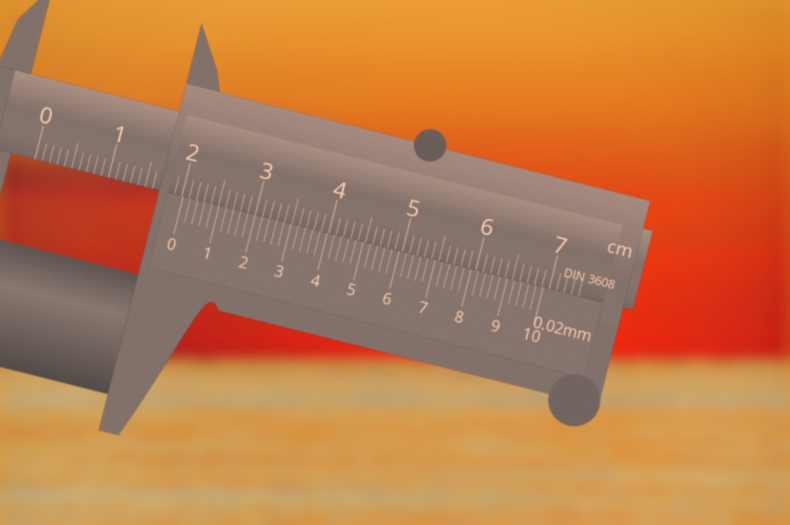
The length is 20.2mm
